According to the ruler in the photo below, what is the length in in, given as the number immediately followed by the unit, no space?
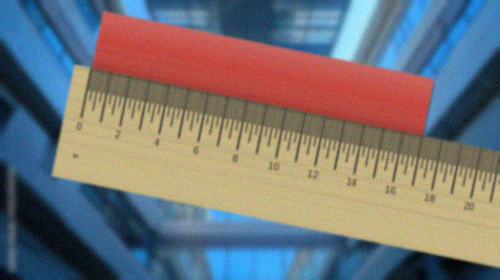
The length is 17in
